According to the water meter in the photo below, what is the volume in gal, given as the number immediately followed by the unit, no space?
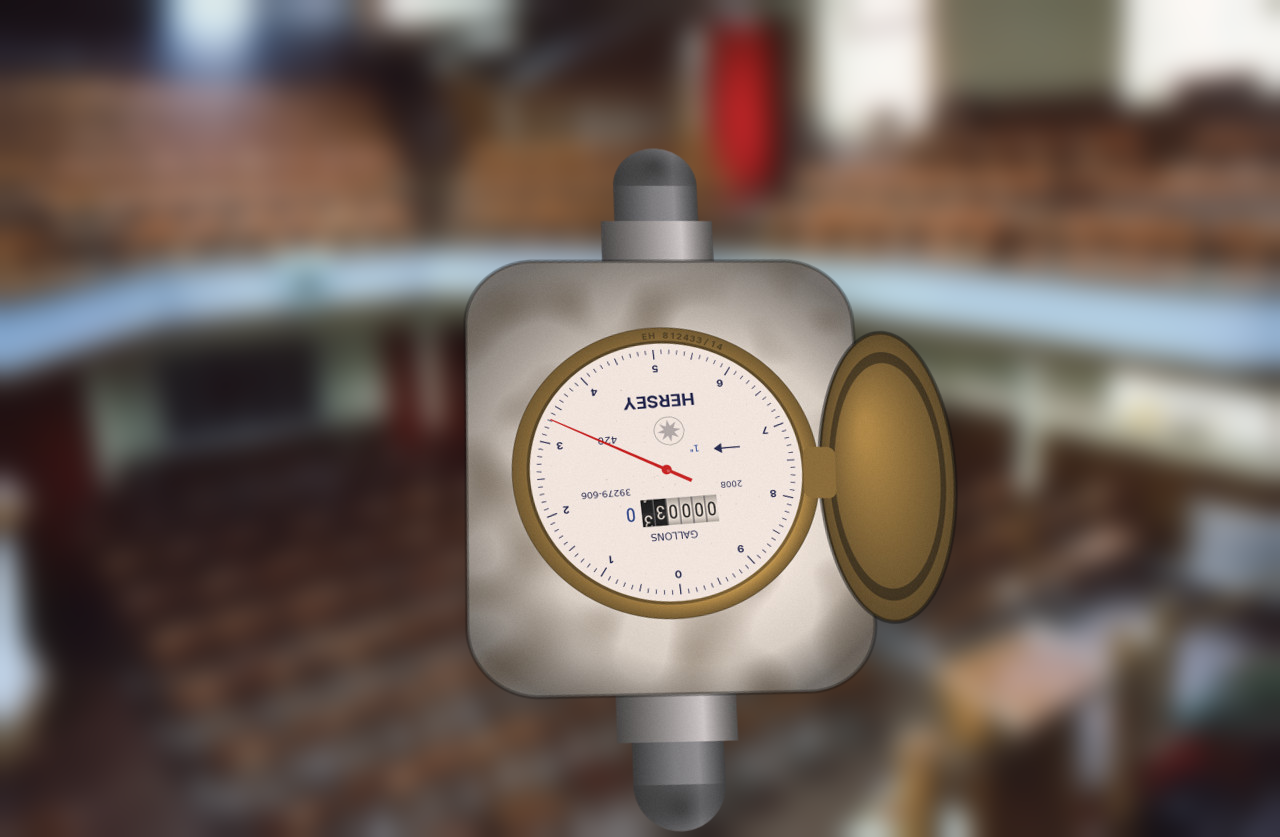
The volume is 333.3gal
